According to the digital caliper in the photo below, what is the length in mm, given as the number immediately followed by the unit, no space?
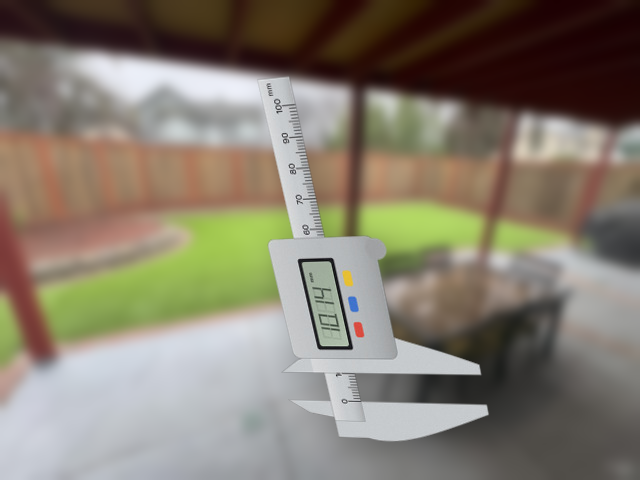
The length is 10.14mm
